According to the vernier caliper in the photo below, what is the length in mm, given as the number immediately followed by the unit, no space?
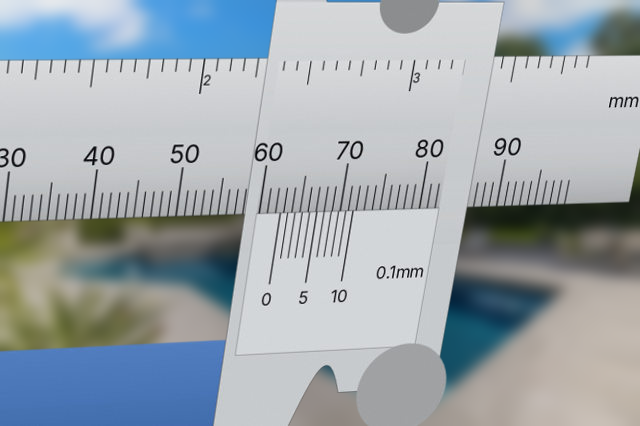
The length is 62.6mm
